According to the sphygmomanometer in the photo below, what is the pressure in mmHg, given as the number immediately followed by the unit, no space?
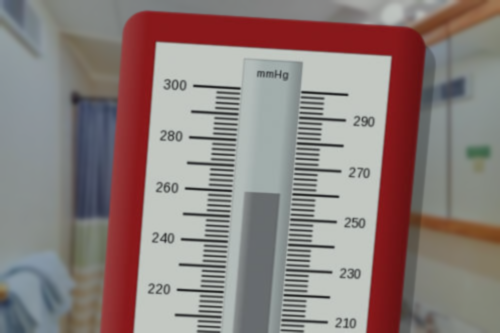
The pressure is 260mmHg
